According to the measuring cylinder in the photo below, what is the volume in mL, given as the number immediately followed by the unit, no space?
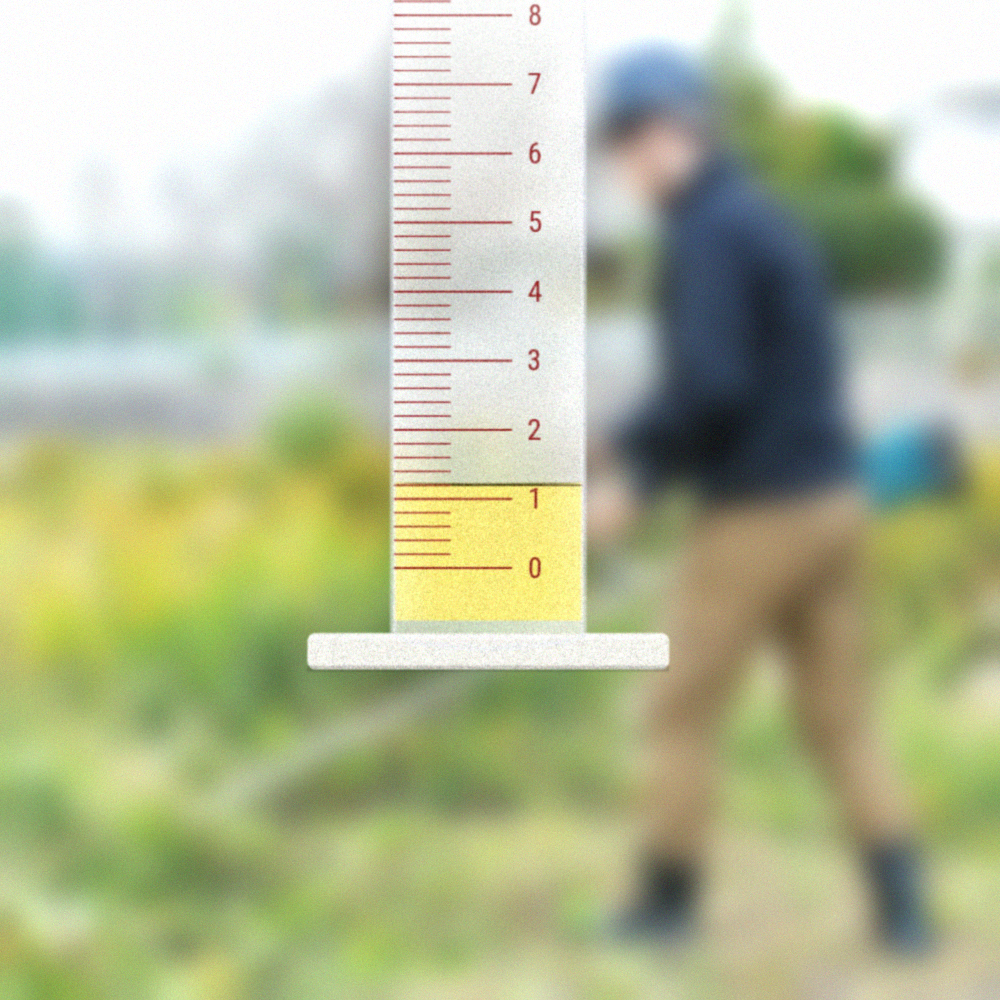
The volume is 1.2mL
